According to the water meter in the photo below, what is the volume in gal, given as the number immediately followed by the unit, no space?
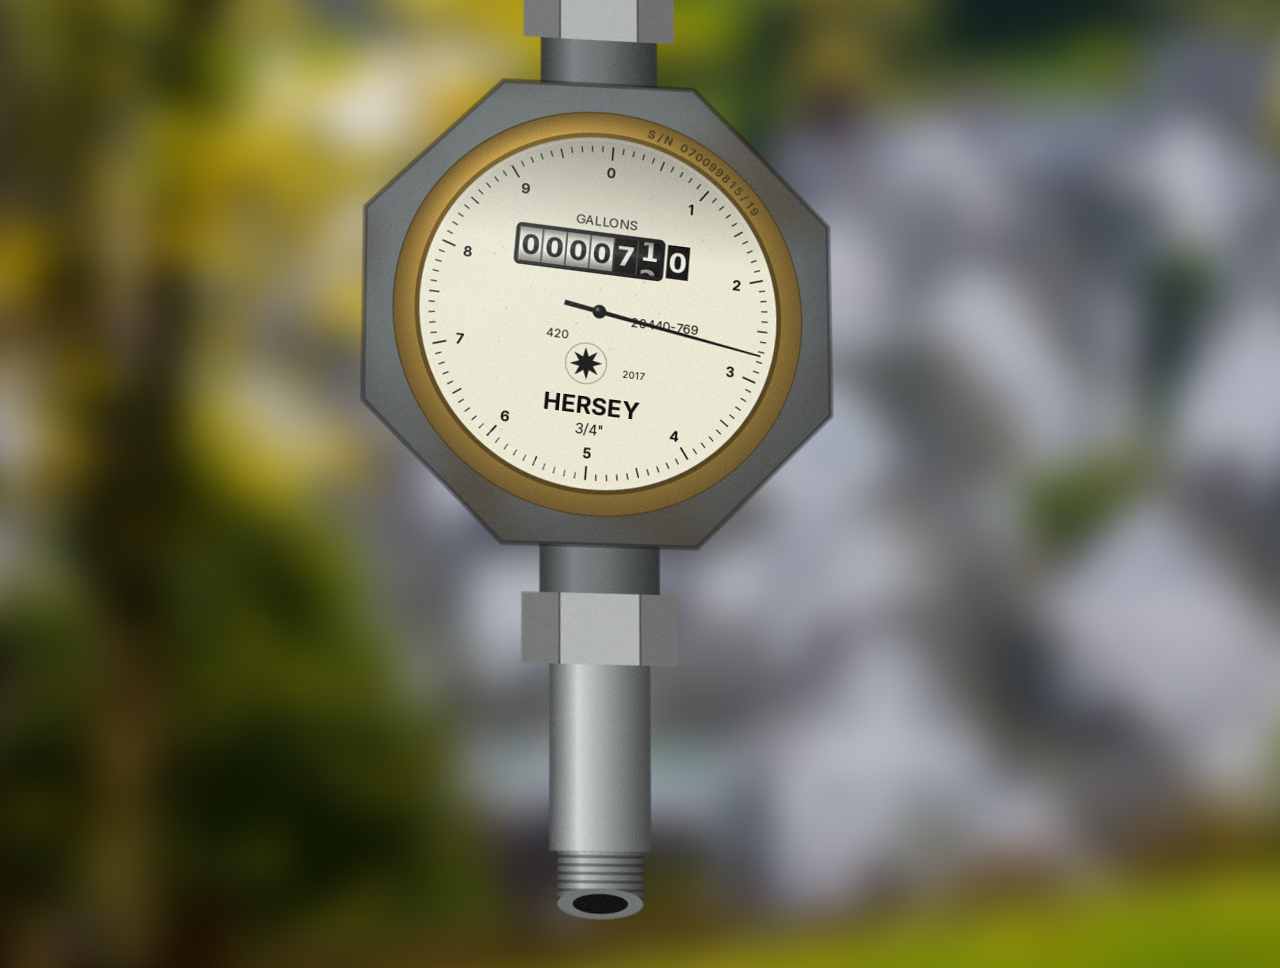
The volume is 712.7gal
